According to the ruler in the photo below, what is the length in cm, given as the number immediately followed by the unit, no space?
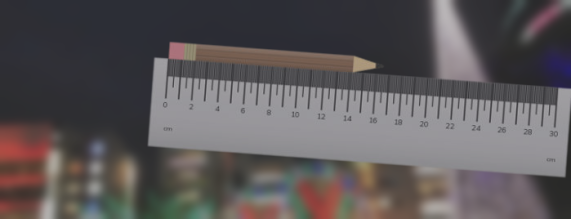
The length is 16.5cm
